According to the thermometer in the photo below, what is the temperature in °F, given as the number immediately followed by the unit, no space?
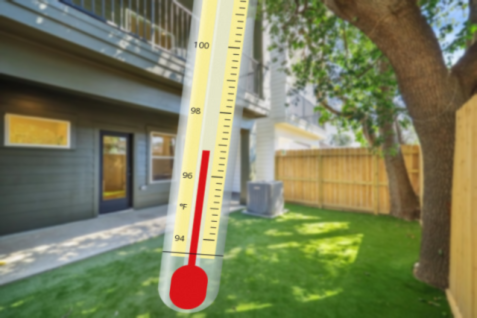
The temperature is 96.8°F
